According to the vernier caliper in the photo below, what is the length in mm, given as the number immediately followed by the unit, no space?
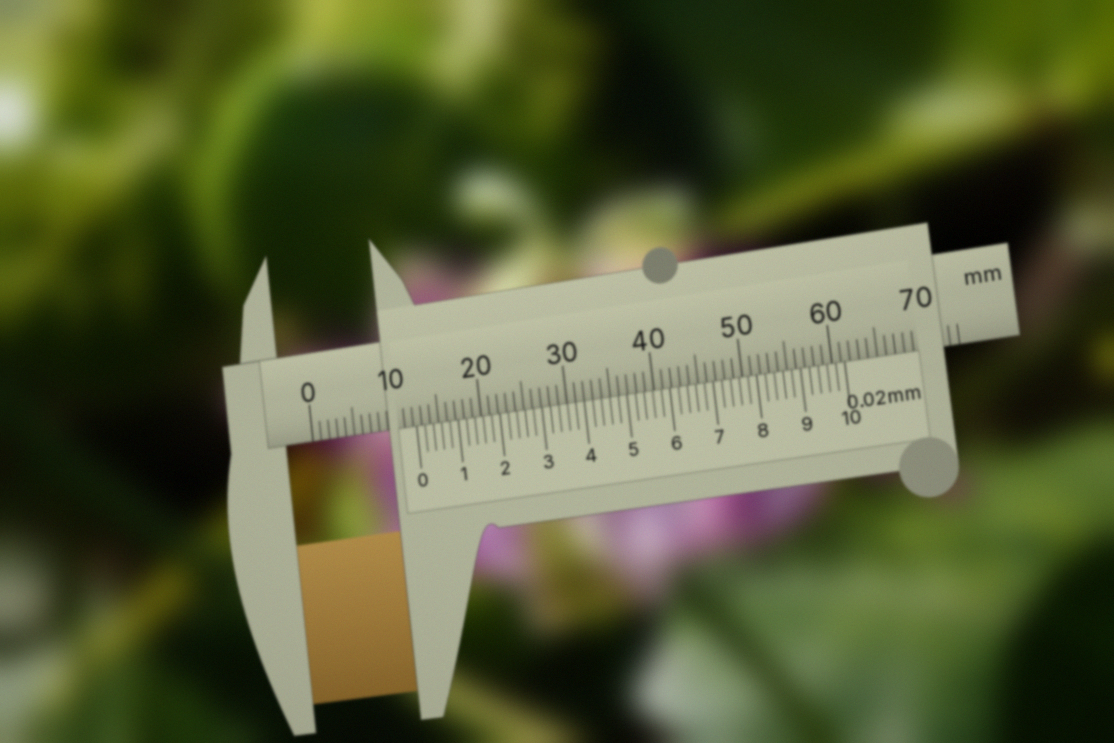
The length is 12.4mm
